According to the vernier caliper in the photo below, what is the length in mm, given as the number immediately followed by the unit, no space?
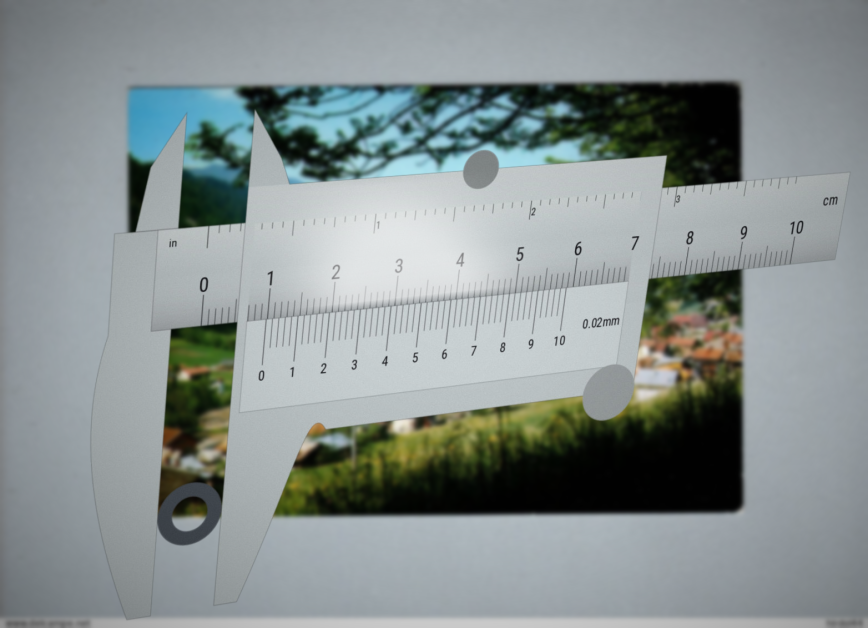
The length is 9.8mm
